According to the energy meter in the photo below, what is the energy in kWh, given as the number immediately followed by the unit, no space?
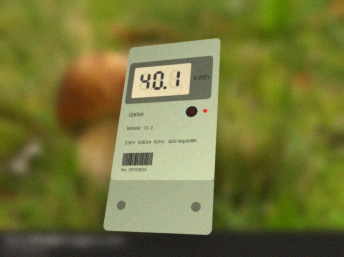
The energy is 40.1kWh
